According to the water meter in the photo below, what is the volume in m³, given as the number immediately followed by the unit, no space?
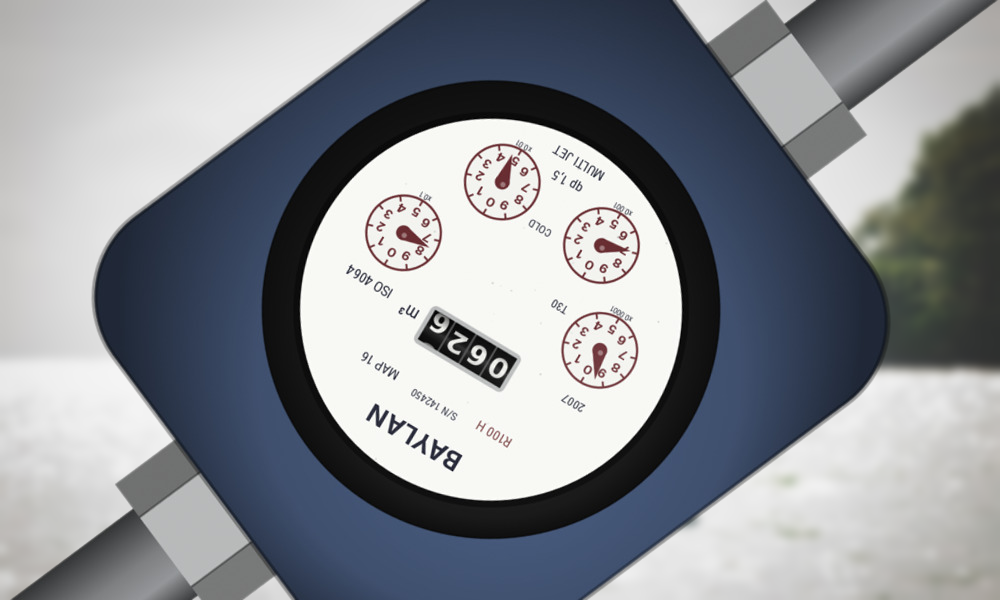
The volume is 625.7469m³
